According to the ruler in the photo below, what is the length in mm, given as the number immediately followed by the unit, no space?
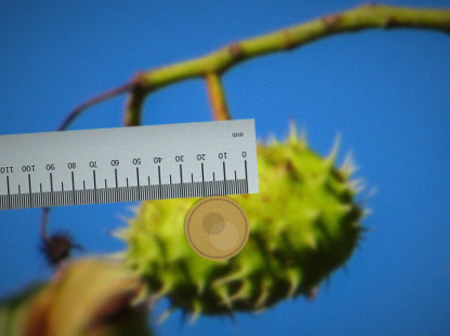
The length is 30mm
